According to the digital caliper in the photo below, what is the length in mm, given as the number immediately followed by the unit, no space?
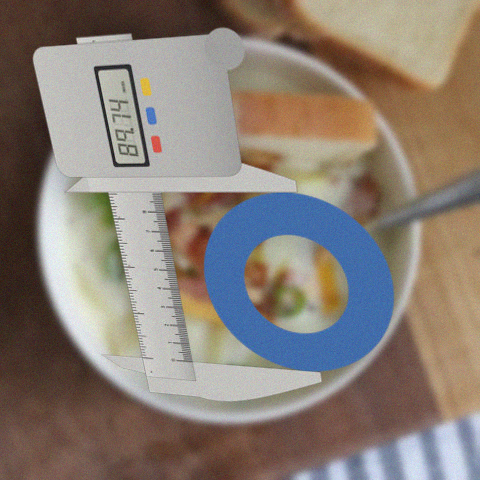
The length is 89.74mm
